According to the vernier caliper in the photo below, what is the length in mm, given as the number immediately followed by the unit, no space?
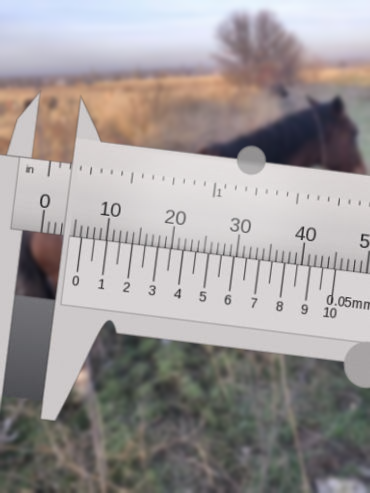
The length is 6.2mm
